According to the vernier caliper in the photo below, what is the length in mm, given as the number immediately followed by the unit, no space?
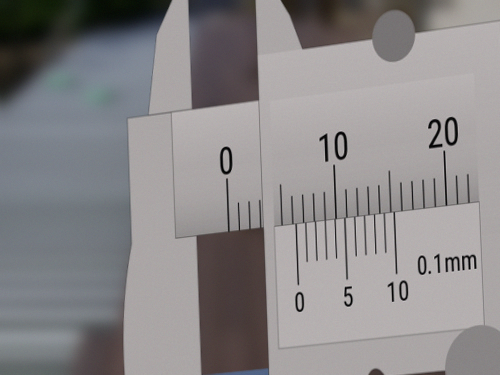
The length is 6.3mm
